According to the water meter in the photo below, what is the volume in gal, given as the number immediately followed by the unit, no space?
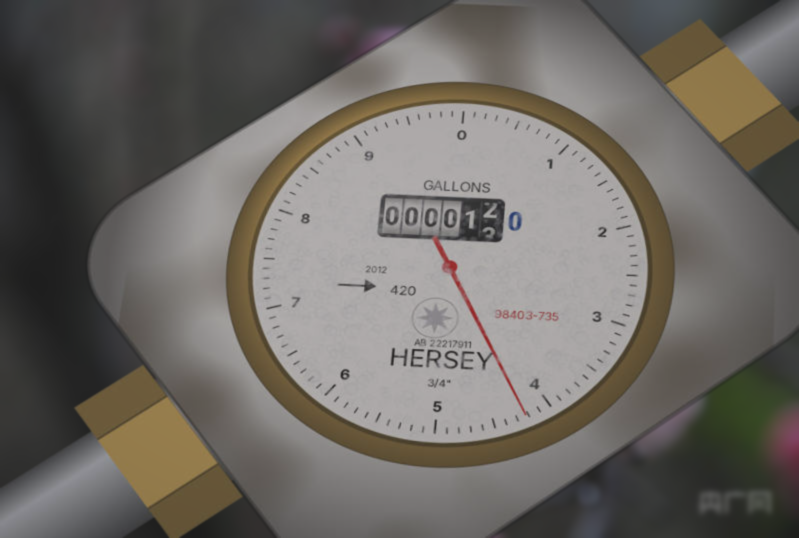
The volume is 124.2gal
